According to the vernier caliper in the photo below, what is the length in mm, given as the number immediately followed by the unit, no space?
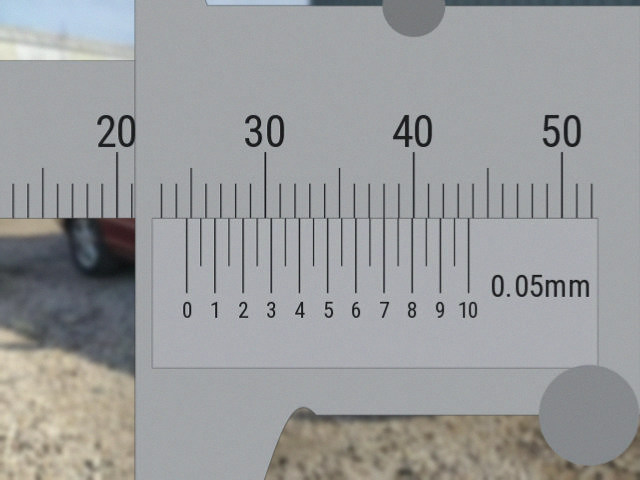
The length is 24.7mm
